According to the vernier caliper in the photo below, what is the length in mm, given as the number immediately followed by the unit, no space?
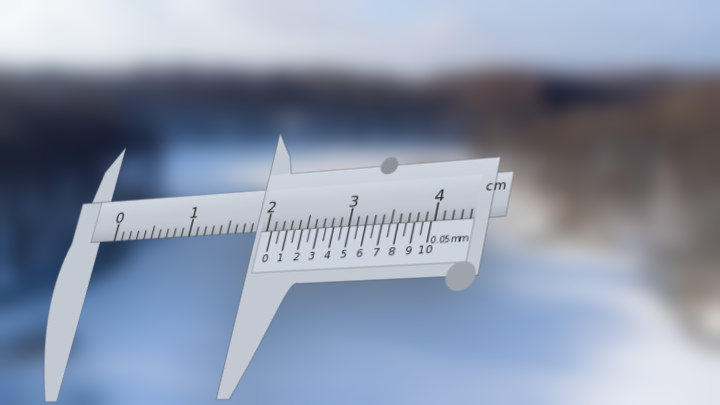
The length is 20.6mm
